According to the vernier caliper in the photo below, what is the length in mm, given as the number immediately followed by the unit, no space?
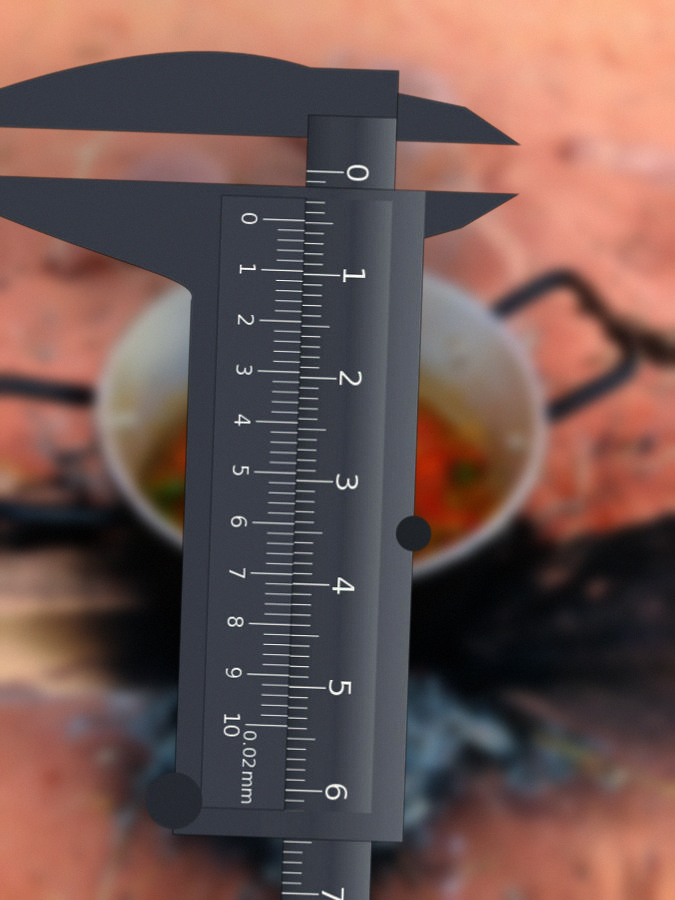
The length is 4.8mm
